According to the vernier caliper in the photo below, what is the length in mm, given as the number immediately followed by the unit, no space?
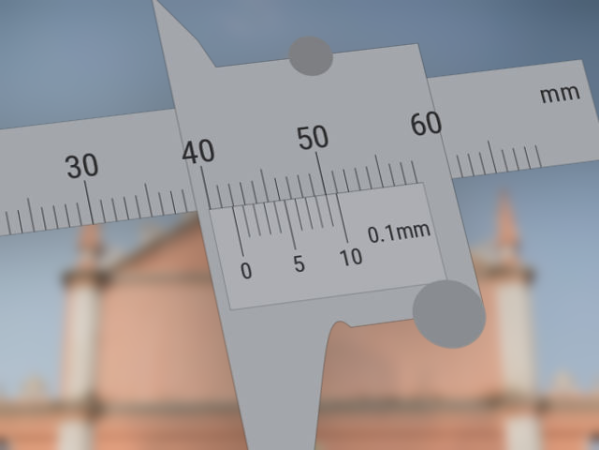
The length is 41.9mm
